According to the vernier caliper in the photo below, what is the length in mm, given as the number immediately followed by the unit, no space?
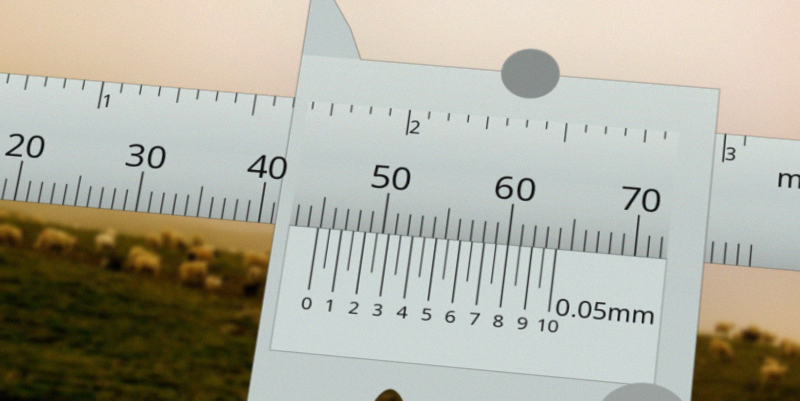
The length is 44.8mm
